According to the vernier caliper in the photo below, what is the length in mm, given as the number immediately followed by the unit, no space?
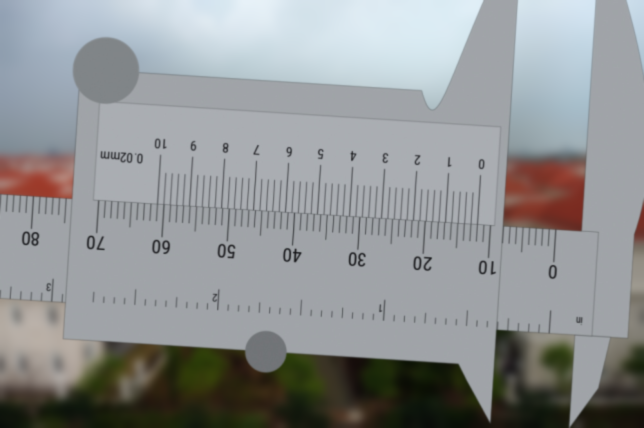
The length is 12.0mm
